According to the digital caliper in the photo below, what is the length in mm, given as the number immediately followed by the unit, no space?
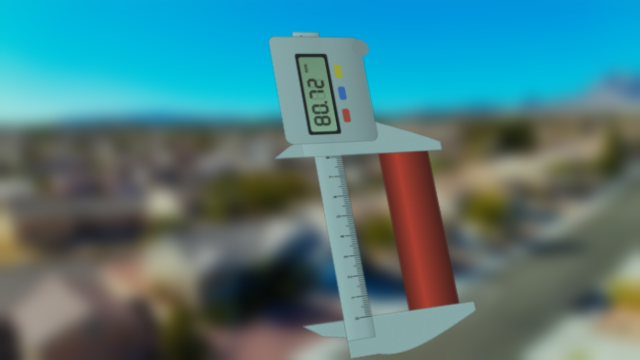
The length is 80.72mm
